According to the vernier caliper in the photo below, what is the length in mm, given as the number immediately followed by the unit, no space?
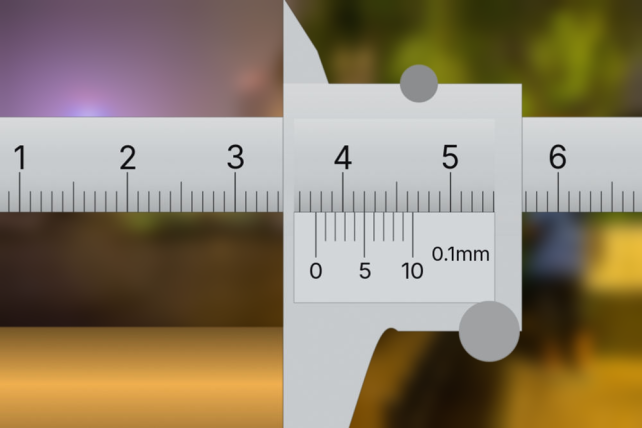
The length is 37.5mm
